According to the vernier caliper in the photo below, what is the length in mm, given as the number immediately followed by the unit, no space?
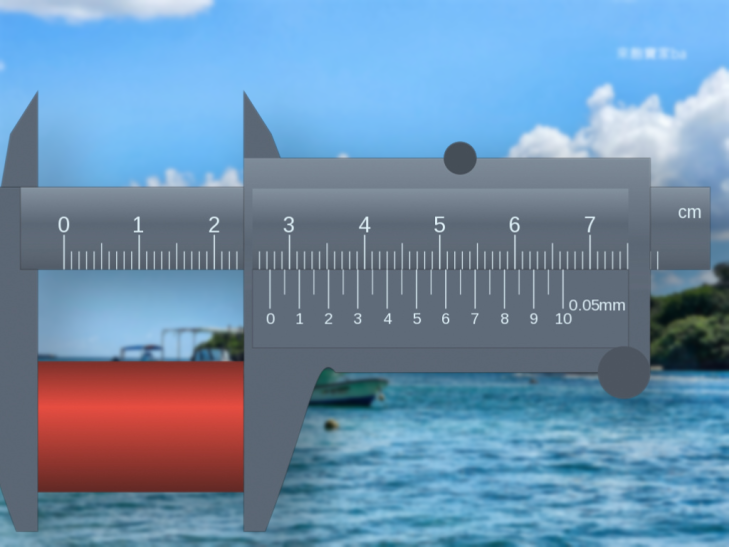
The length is 27.4mm
